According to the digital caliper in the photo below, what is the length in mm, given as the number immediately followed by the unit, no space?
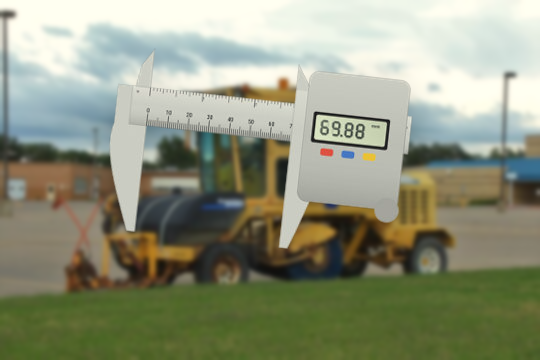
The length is 69.88mm
